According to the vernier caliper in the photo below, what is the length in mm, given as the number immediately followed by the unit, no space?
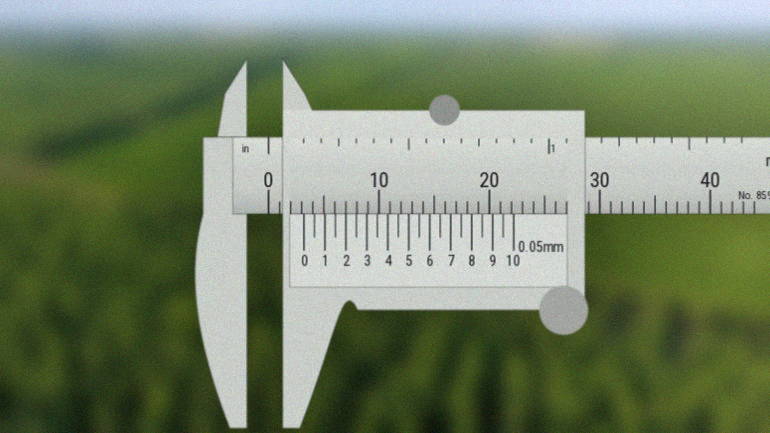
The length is 3.2mm
